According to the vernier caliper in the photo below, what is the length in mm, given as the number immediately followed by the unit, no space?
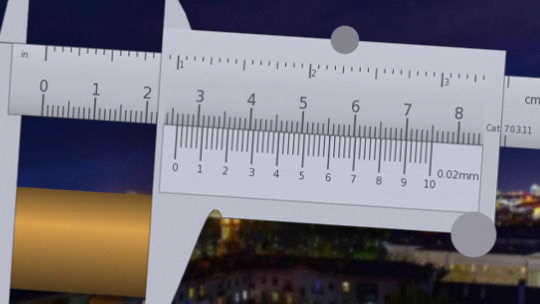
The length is 26.0mm
